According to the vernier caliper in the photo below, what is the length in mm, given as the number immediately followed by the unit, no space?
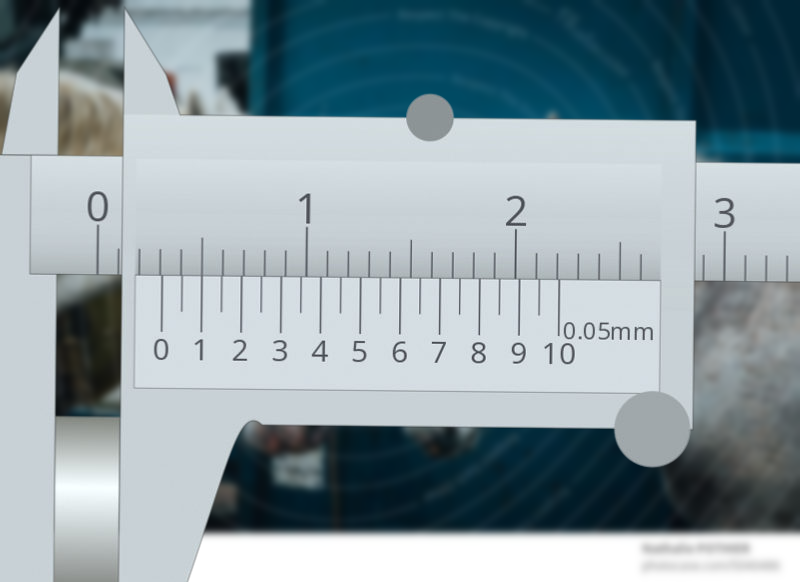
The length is 3.1mm
